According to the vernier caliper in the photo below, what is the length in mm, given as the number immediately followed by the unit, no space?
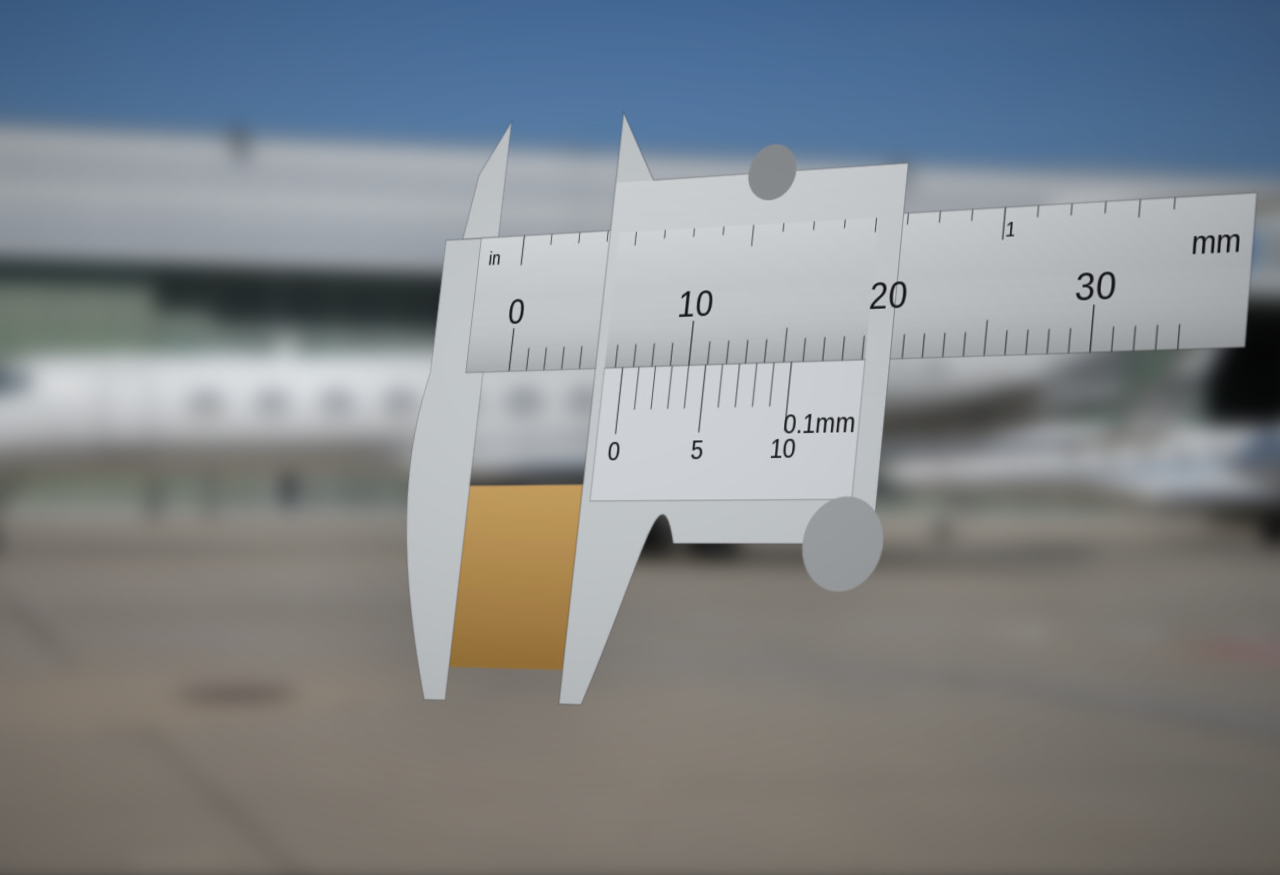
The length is 6.4mm
